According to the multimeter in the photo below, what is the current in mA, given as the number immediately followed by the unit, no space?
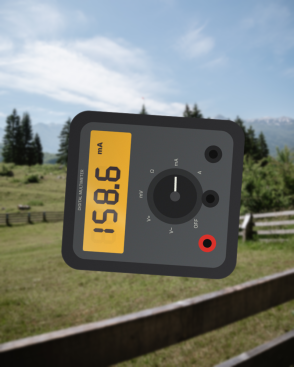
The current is 158.6mA
